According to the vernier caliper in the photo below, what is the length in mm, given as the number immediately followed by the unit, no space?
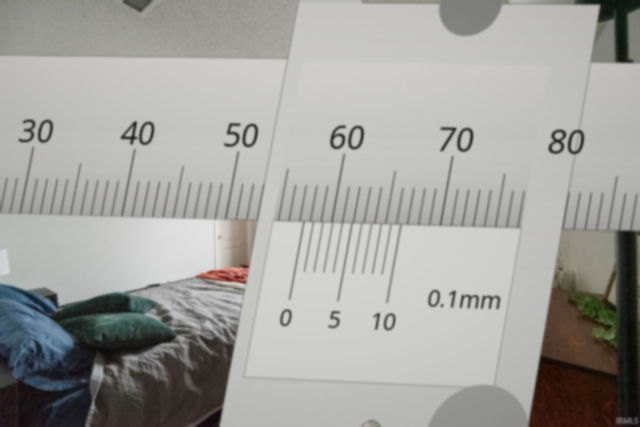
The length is 57.4mm
